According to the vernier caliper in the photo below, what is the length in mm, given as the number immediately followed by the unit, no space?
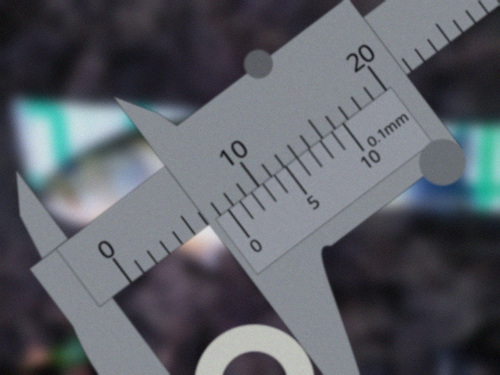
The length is 7.6mm
